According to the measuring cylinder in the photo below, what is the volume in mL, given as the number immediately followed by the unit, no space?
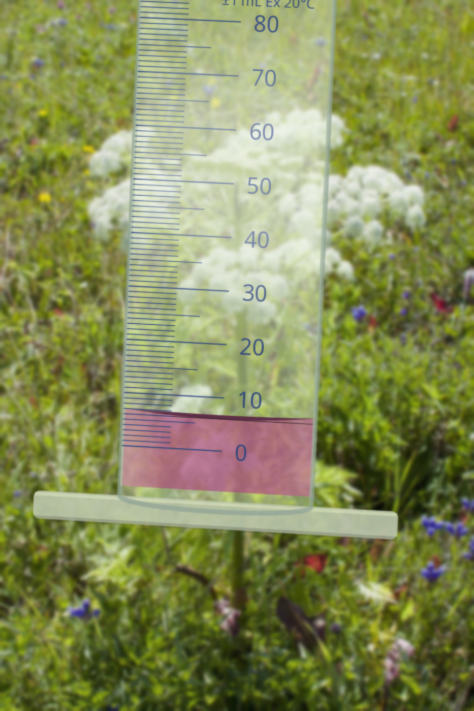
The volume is 6mL
